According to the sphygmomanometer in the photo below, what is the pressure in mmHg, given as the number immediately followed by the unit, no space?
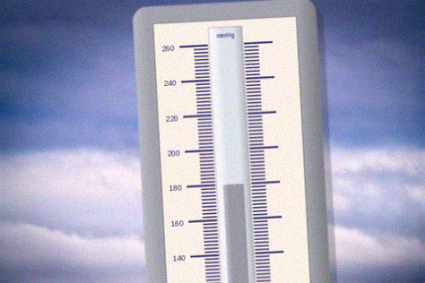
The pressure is 180mmHg
